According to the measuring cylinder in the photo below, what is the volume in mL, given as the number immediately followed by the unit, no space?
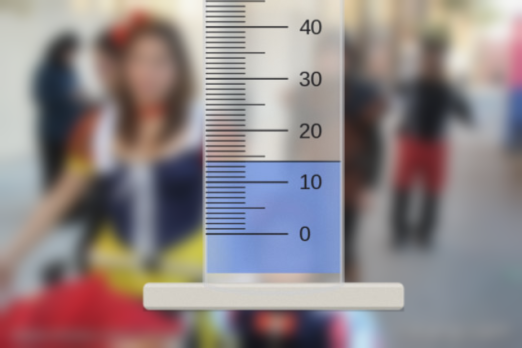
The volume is 14mL
